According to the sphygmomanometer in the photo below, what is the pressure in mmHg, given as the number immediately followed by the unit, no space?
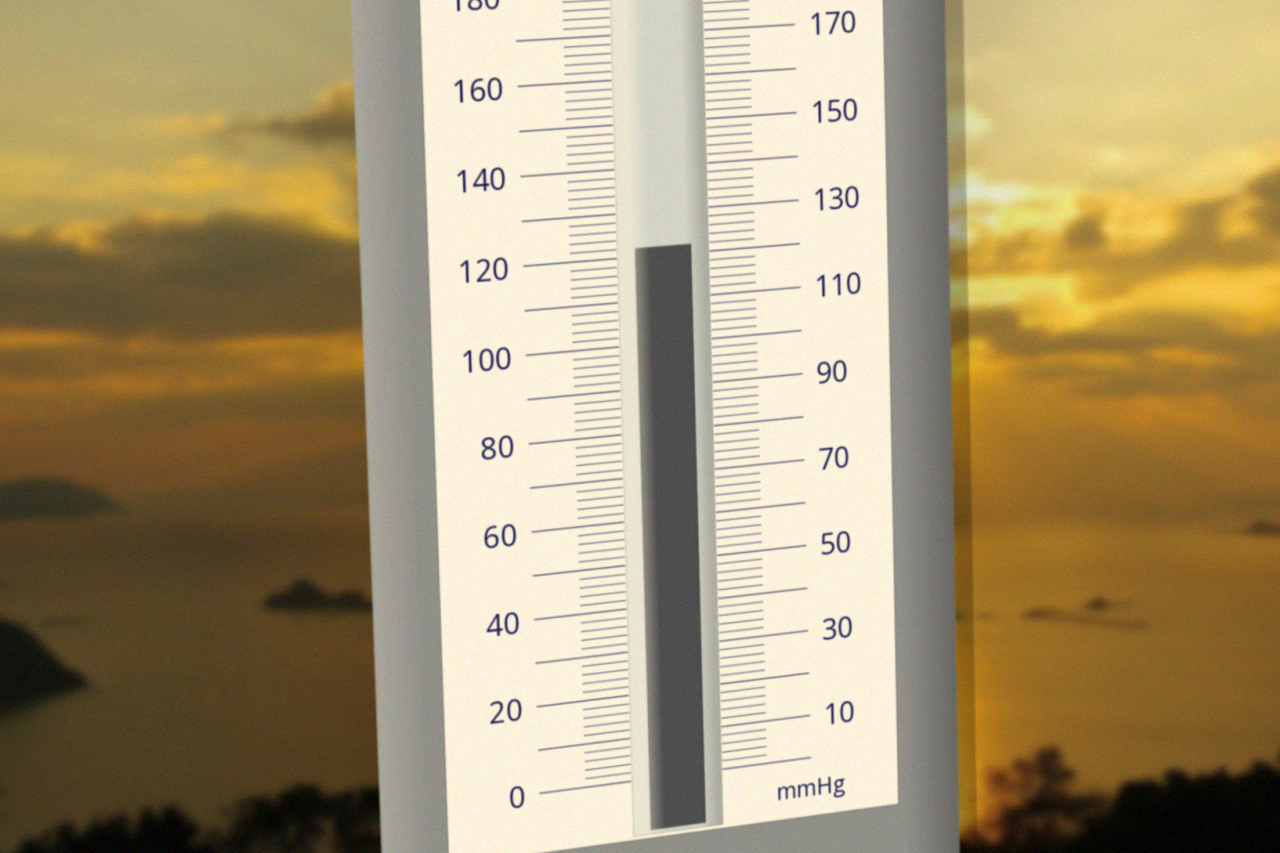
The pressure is 122mmHg
